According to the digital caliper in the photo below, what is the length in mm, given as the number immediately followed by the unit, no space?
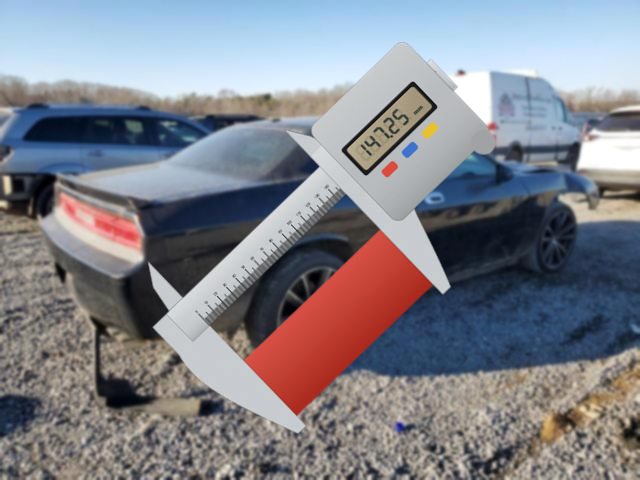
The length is 147.25mm
